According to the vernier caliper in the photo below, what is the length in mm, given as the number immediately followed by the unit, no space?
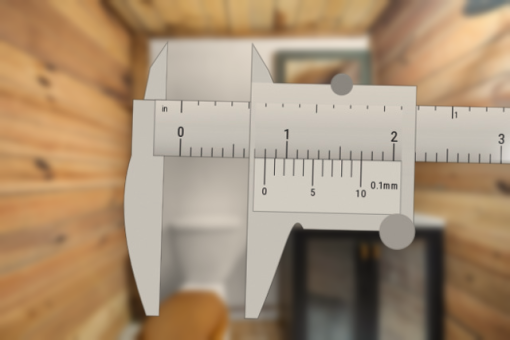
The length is 8.0mm
